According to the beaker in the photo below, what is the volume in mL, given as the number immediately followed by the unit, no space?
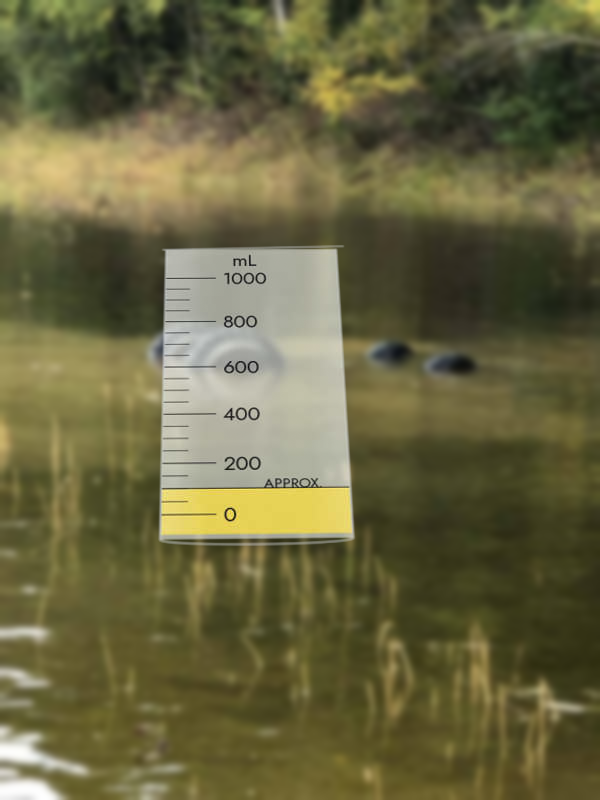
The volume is 100mL
